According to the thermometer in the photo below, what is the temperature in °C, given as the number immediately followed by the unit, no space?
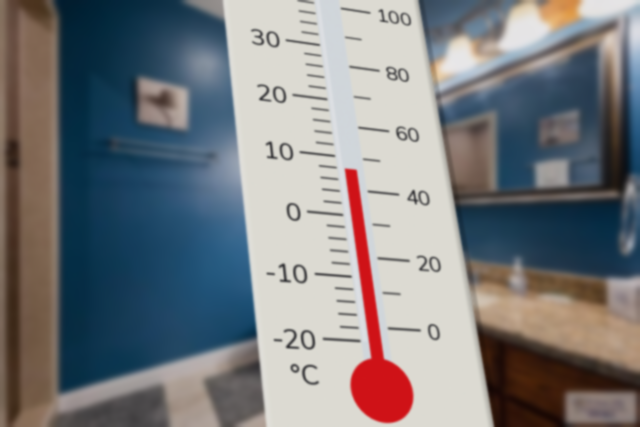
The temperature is 8°C
